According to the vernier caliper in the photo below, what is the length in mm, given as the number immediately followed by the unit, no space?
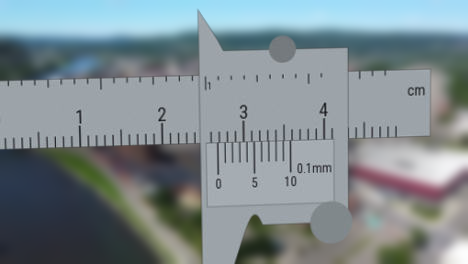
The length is 26.8mm
